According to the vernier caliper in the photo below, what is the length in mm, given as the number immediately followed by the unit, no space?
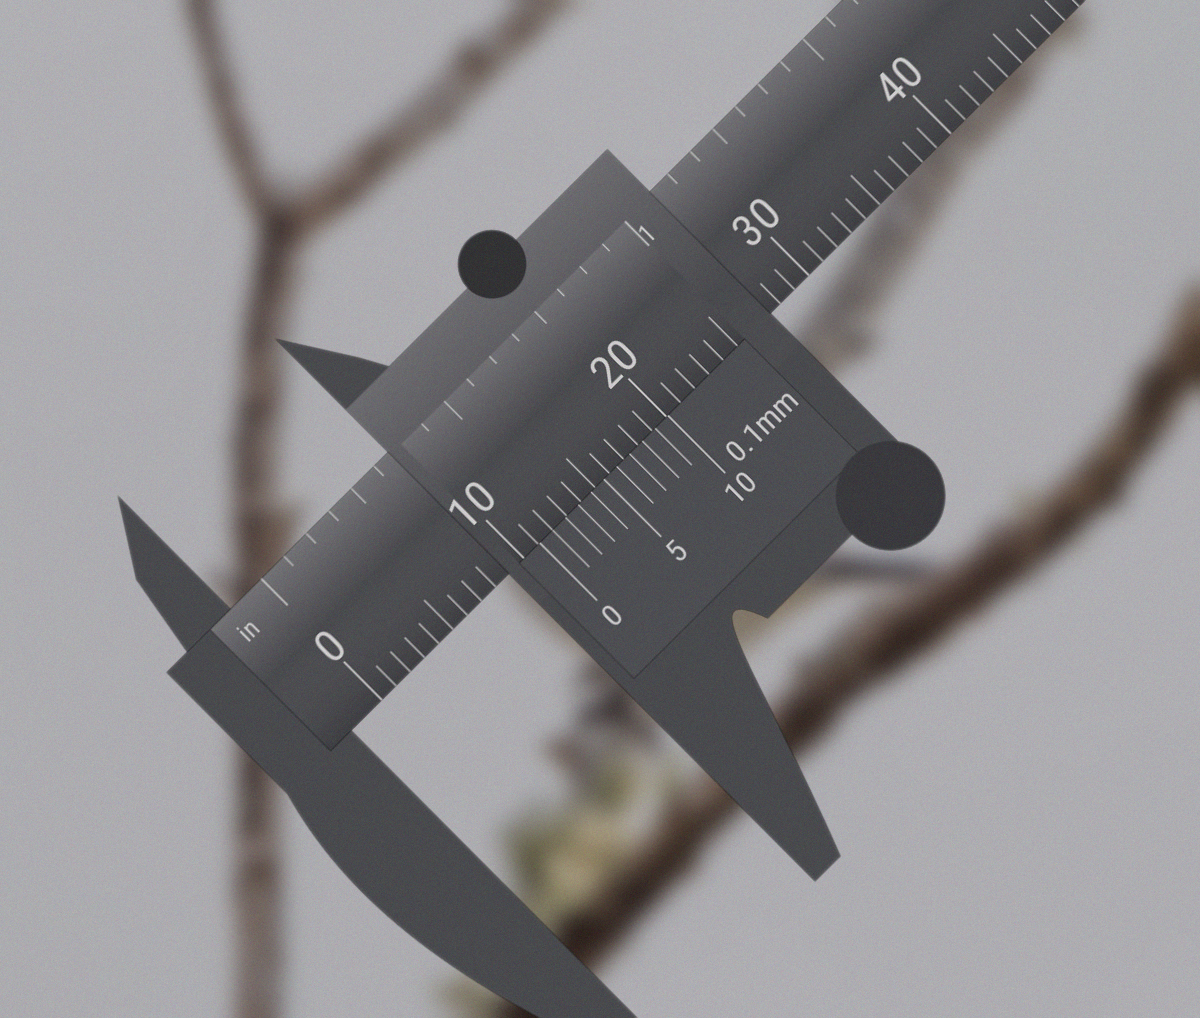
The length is 11.1mm
